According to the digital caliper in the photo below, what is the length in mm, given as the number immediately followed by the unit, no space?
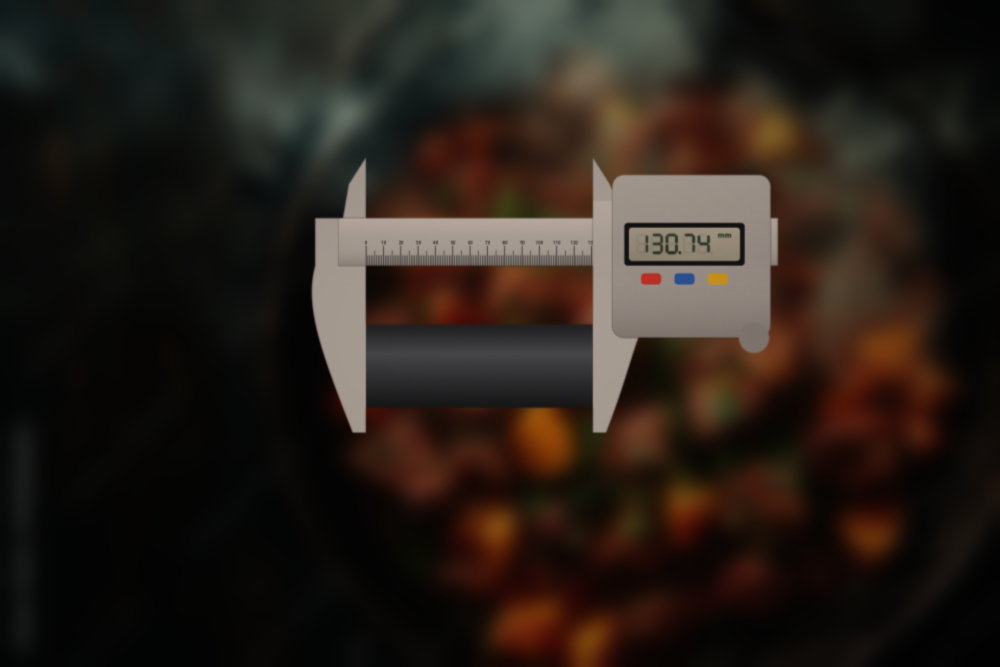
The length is 130.74mm
